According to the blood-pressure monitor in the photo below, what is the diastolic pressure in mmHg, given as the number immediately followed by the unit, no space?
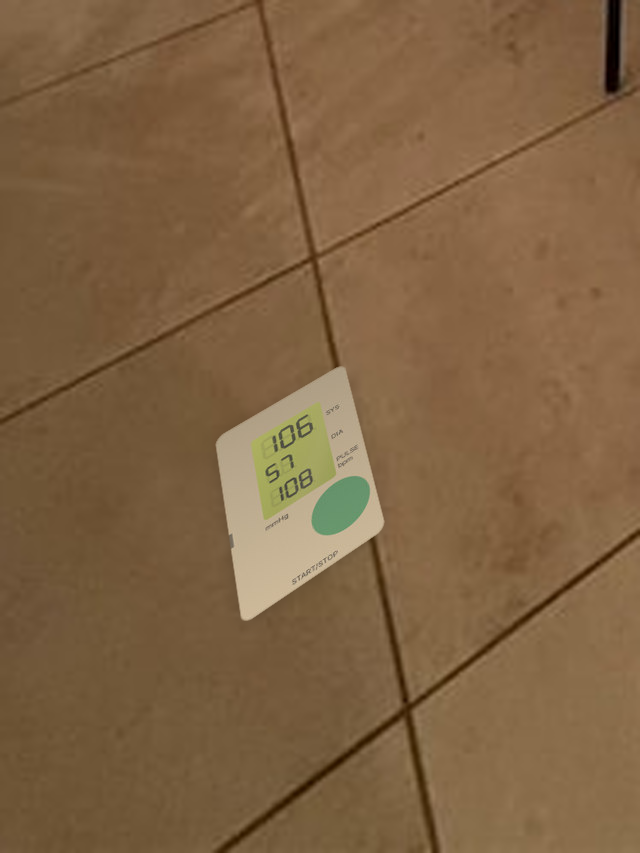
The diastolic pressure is 57mmHg
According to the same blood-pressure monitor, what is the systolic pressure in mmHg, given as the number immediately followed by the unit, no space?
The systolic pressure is 106mmHg
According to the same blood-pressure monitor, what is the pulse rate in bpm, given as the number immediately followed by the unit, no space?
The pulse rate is 108bpm
